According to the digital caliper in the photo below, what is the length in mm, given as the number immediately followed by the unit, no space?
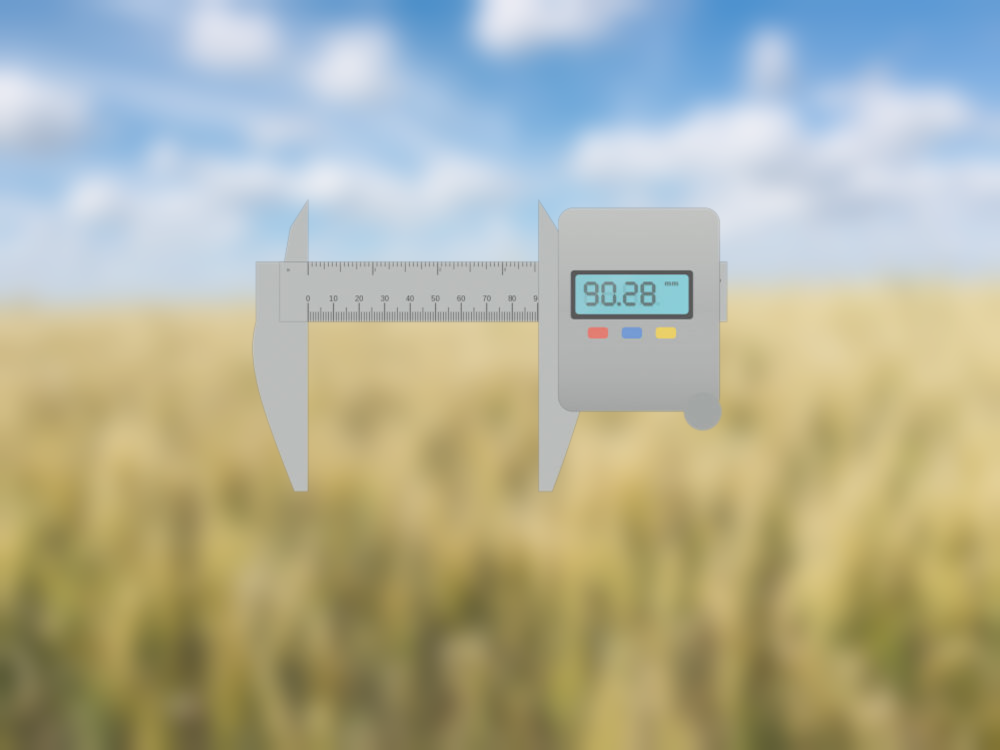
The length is 90.28mm
